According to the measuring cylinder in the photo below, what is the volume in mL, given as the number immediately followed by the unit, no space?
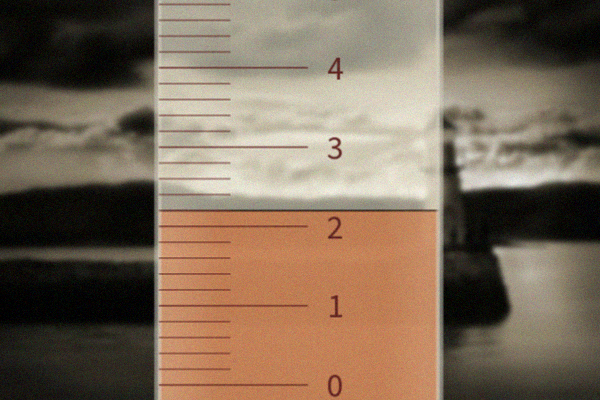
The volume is 2.2mL
